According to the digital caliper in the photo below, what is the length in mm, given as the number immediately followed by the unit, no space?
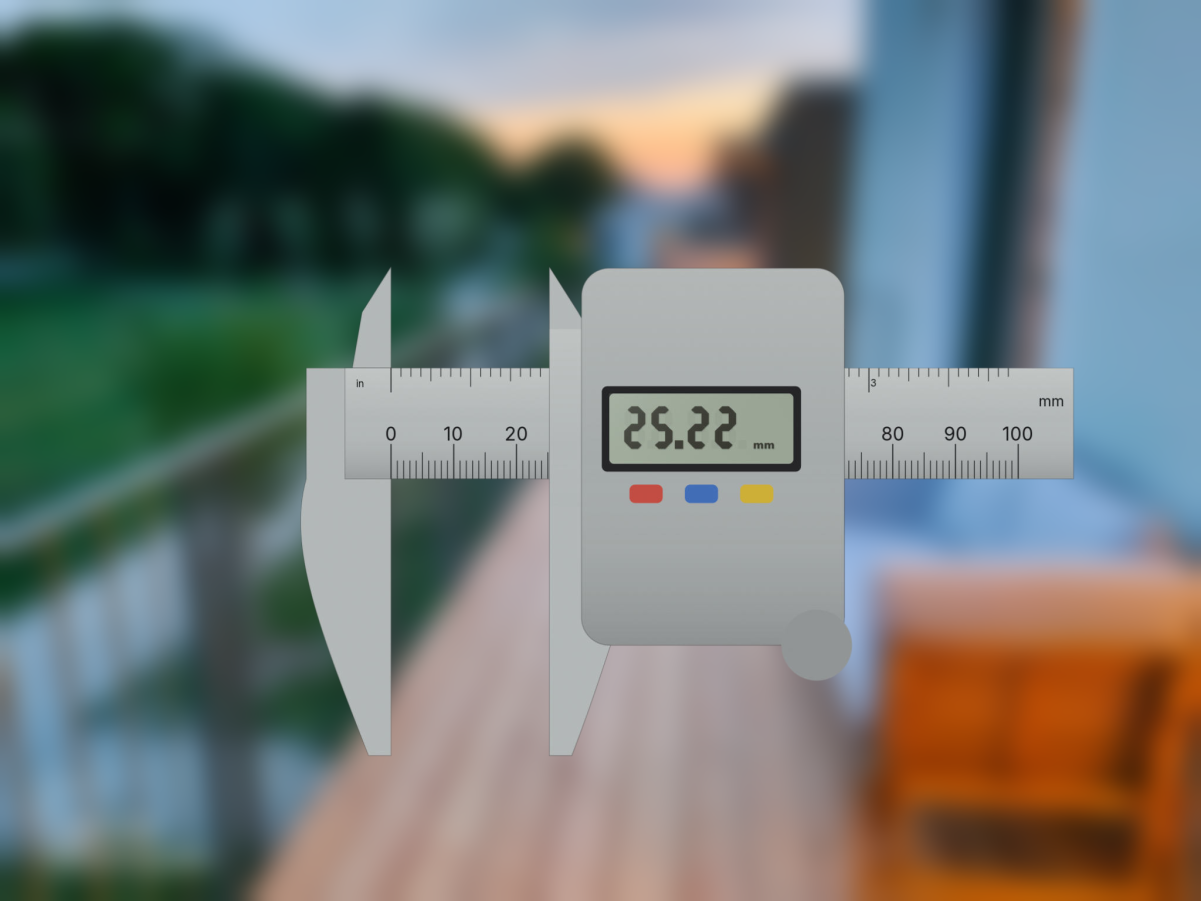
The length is 25.22mm
